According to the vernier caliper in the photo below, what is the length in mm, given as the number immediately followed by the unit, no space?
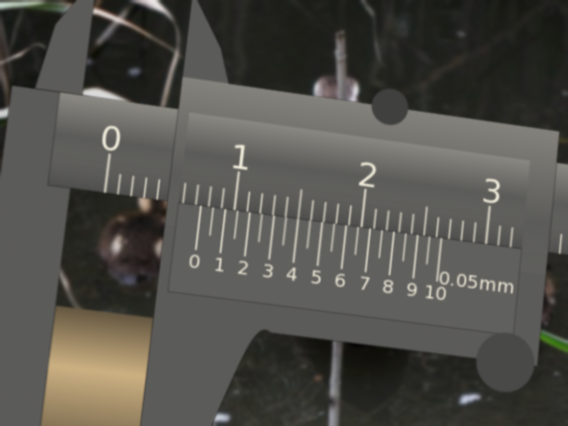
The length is 7.4mm
